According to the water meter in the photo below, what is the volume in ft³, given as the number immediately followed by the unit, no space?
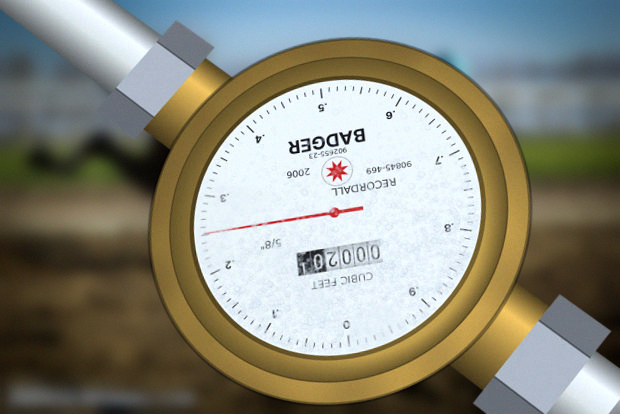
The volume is 201.25ft³
